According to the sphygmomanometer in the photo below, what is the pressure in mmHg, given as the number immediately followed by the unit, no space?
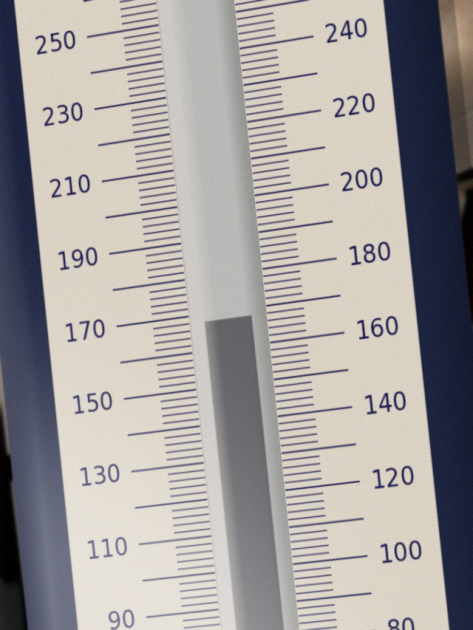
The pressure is 168mmHg
